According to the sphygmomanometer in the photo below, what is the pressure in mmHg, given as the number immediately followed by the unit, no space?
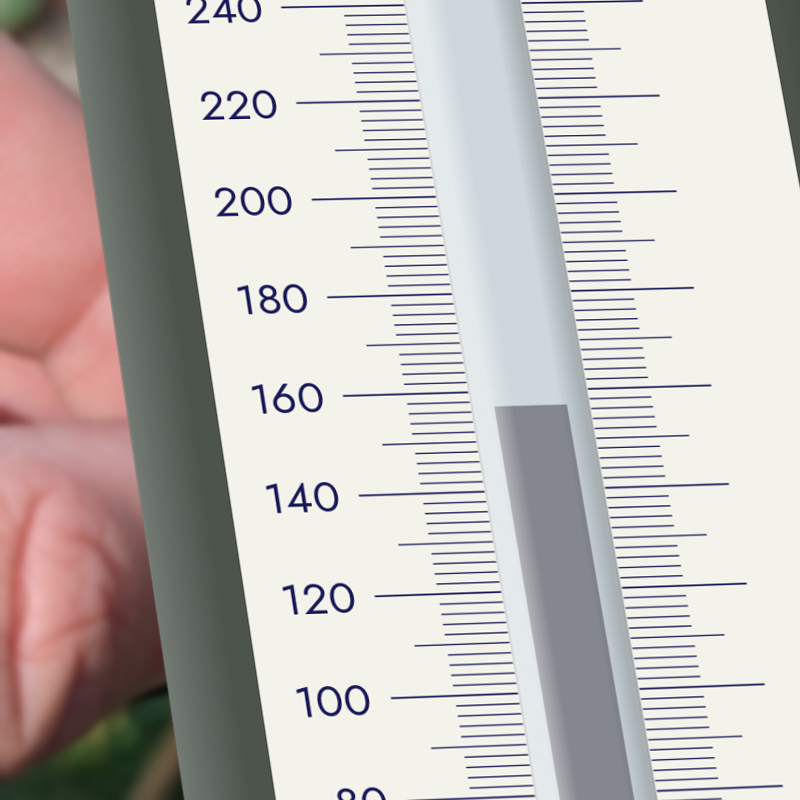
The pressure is 157mmHg
